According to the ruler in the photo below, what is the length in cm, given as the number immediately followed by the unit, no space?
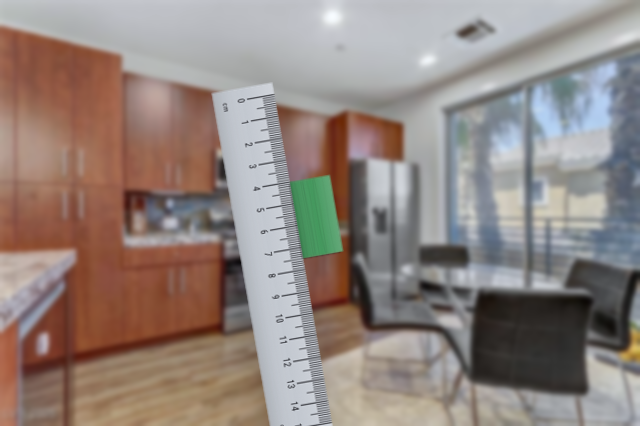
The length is 3.5cm
